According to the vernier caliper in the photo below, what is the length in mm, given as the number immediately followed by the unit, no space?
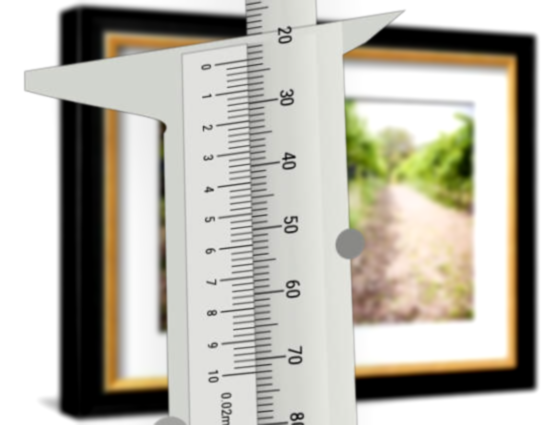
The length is 23.0mm
